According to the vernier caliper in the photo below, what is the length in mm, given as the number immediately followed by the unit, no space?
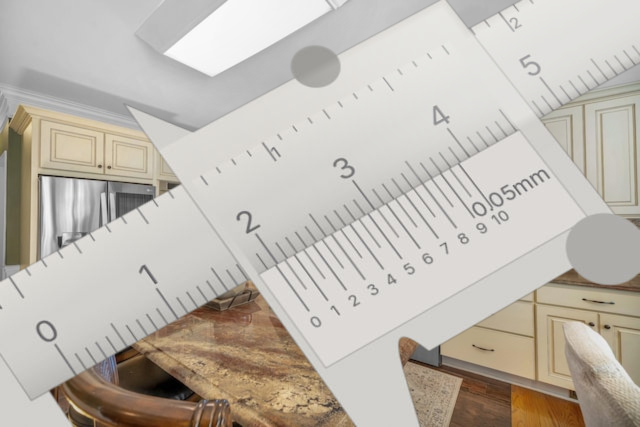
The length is 19.8mm
